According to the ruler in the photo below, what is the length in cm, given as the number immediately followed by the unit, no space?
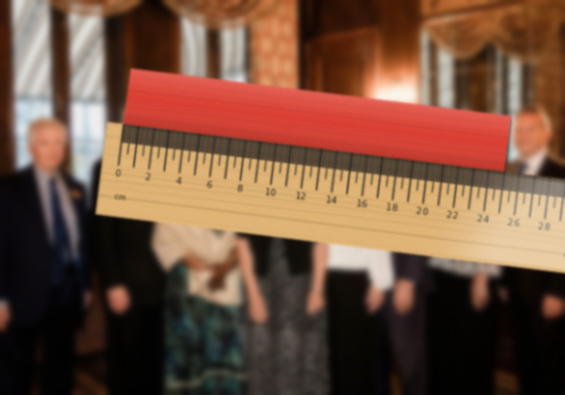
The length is 25cm
